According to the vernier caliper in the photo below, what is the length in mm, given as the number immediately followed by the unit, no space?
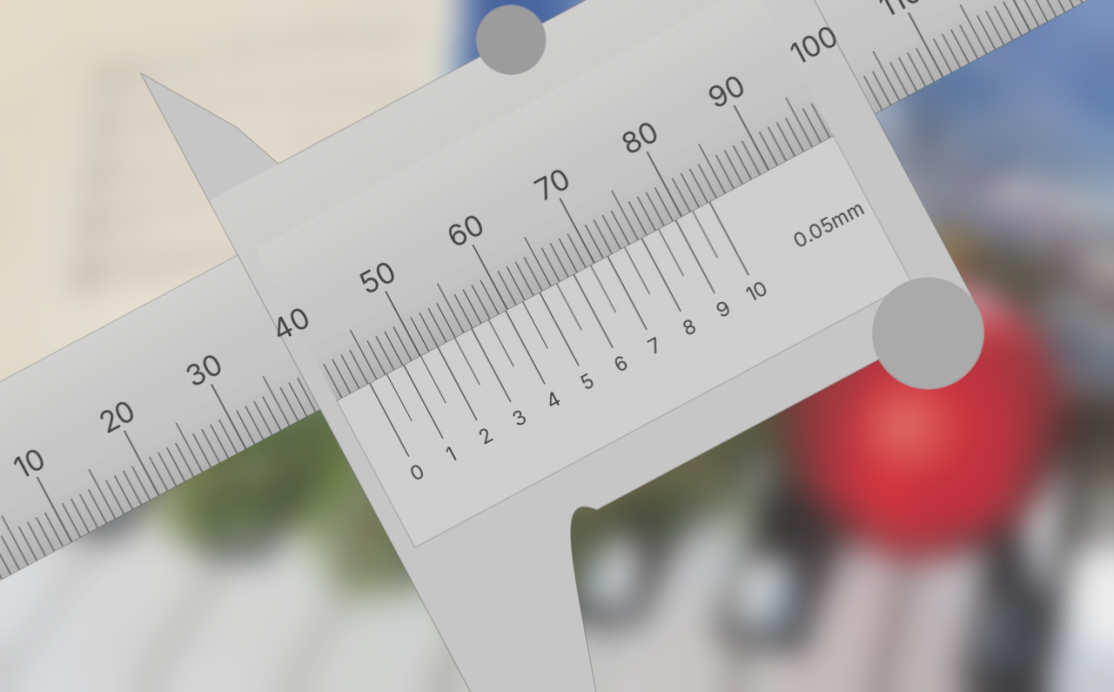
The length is 44.2mm
